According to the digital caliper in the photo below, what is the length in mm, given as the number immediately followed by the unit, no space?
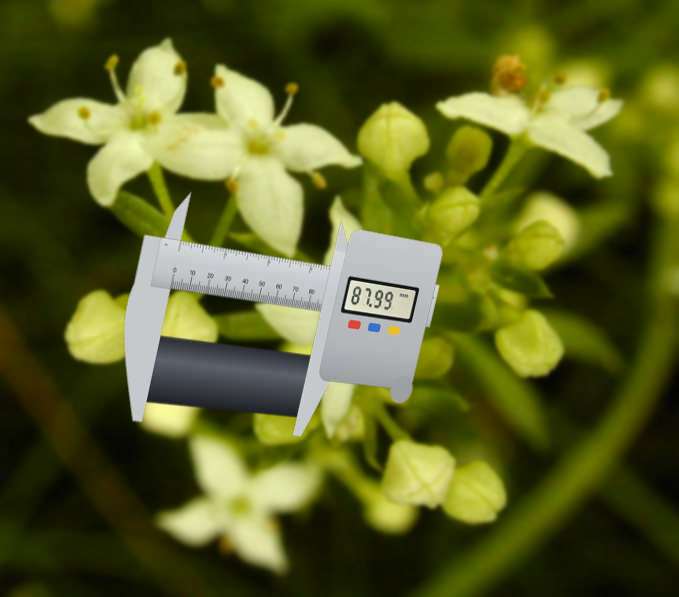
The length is 87.99mm
